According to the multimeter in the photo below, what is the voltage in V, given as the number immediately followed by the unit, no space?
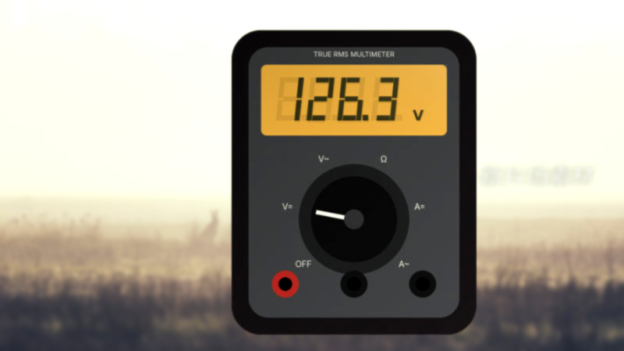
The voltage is 126.3V
